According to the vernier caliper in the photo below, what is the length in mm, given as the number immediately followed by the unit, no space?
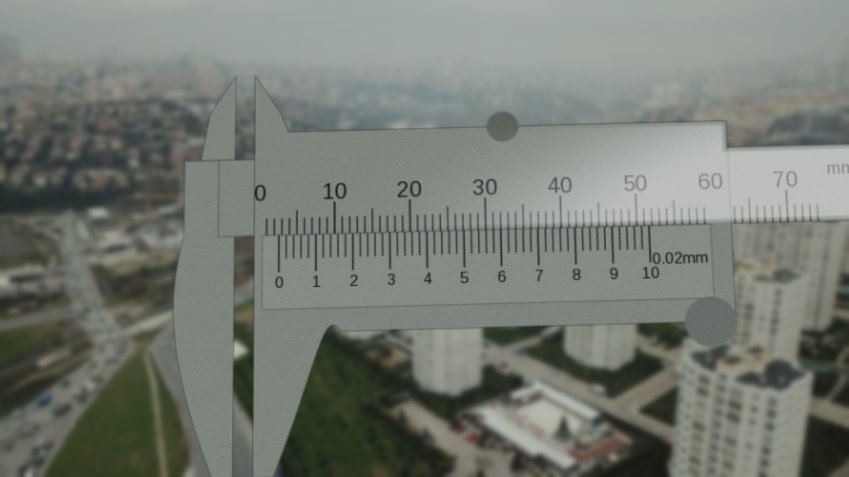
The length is 2.6mm
